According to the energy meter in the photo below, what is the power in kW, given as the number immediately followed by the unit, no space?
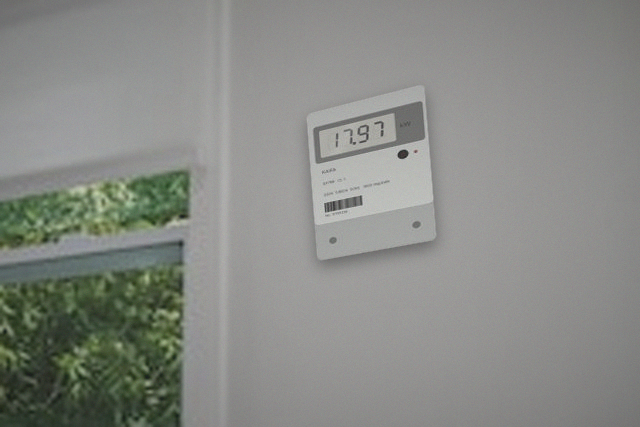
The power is 17.97kW
